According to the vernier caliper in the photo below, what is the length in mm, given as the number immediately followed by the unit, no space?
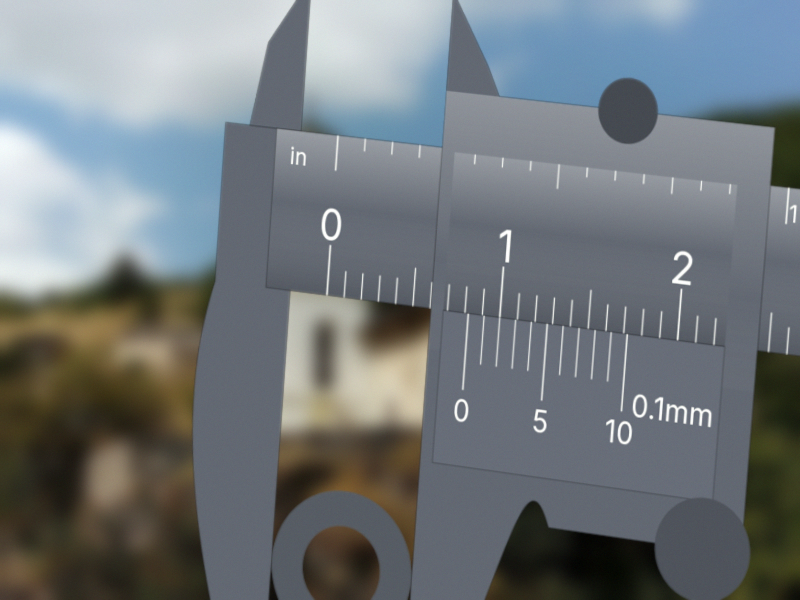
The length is 8.2mm
